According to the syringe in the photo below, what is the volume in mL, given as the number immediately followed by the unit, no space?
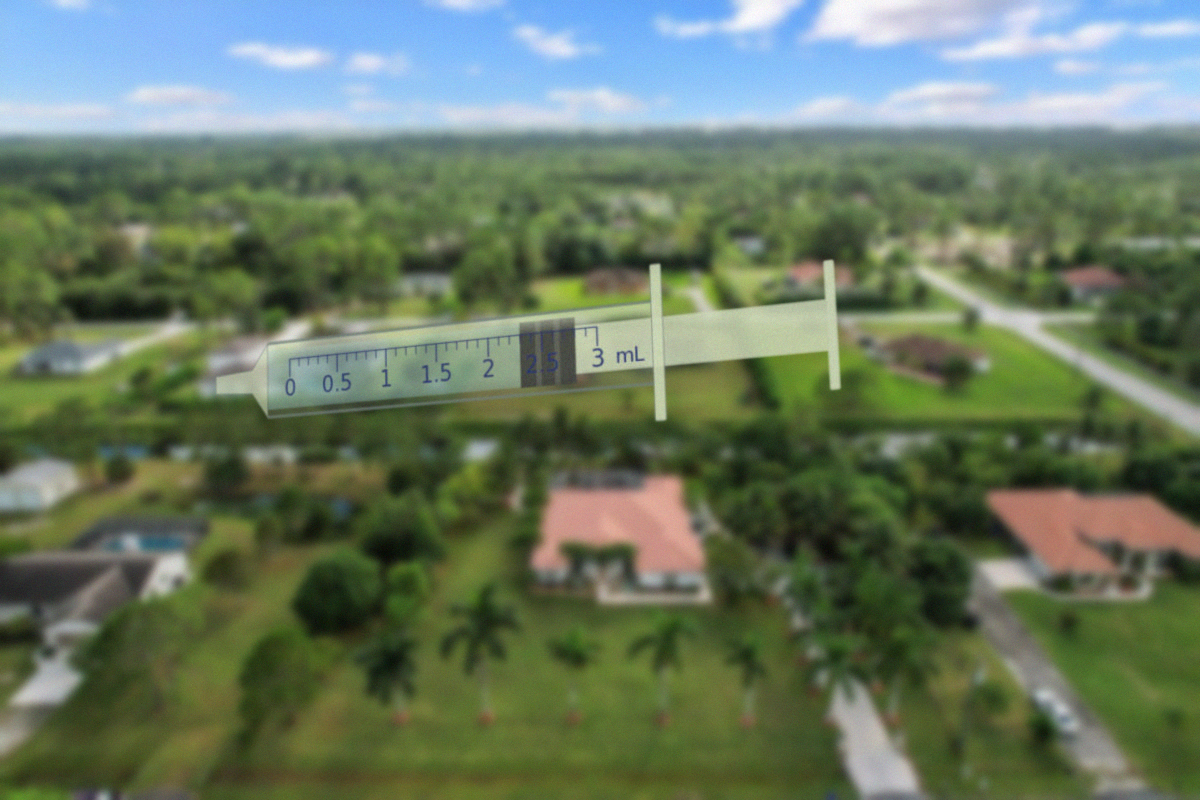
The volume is 2.3mL
